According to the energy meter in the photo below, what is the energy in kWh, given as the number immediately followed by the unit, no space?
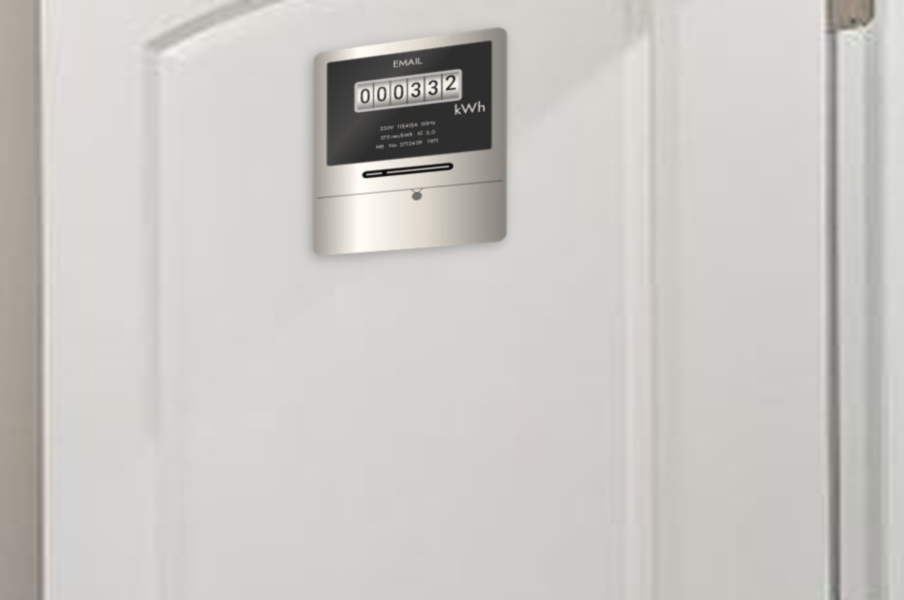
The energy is 332kWh
